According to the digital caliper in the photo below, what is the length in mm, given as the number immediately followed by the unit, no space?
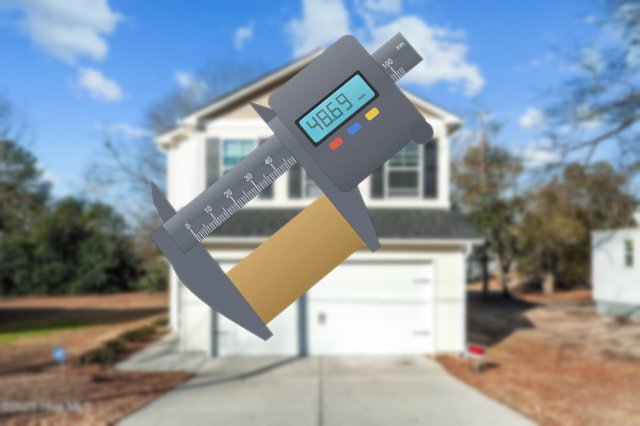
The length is 48.69mm
